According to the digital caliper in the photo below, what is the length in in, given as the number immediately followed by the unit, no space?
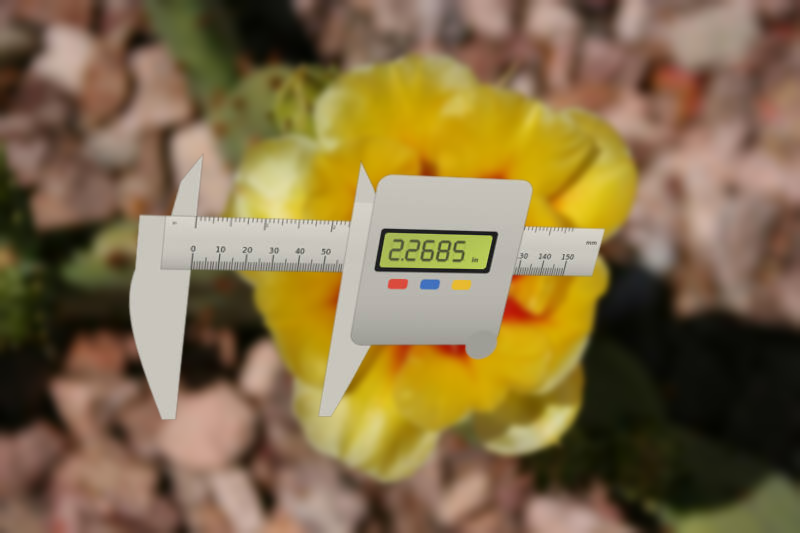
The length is 2.2685in
